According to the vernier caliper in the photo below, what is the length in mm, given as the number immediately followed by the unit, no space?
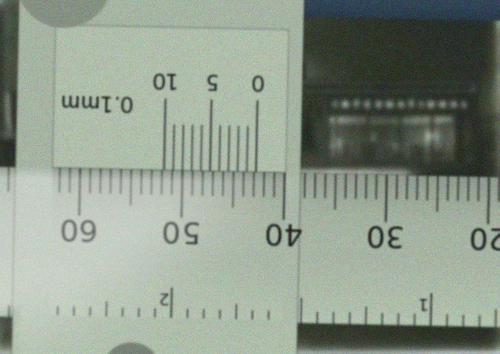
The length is 42.8mm
